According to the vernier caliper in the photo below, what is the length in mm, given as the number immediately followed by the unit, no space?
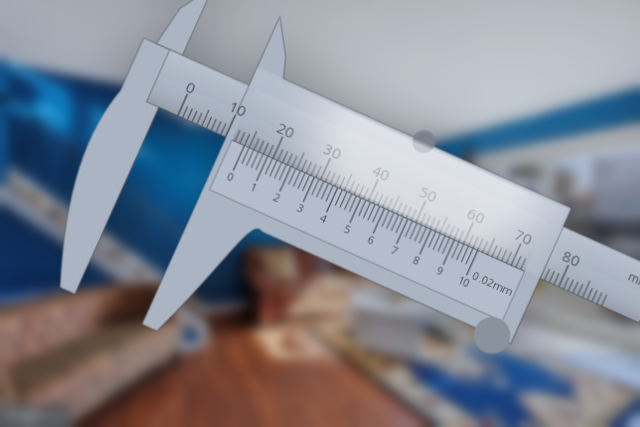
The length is 14.0mm
